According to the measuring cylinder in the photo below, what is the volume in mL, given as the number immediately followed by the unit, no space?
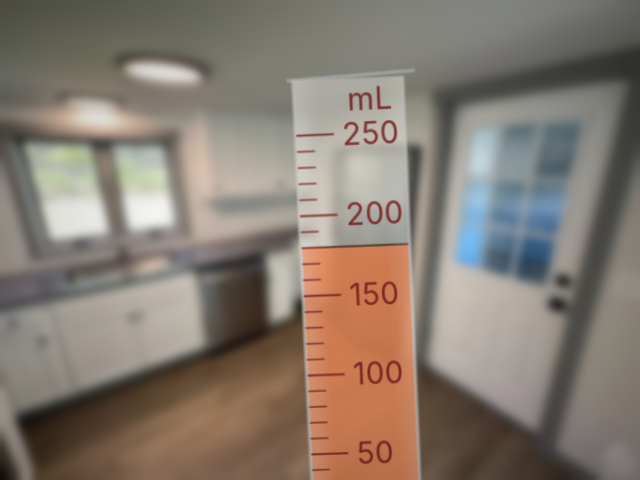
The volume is 180mL
